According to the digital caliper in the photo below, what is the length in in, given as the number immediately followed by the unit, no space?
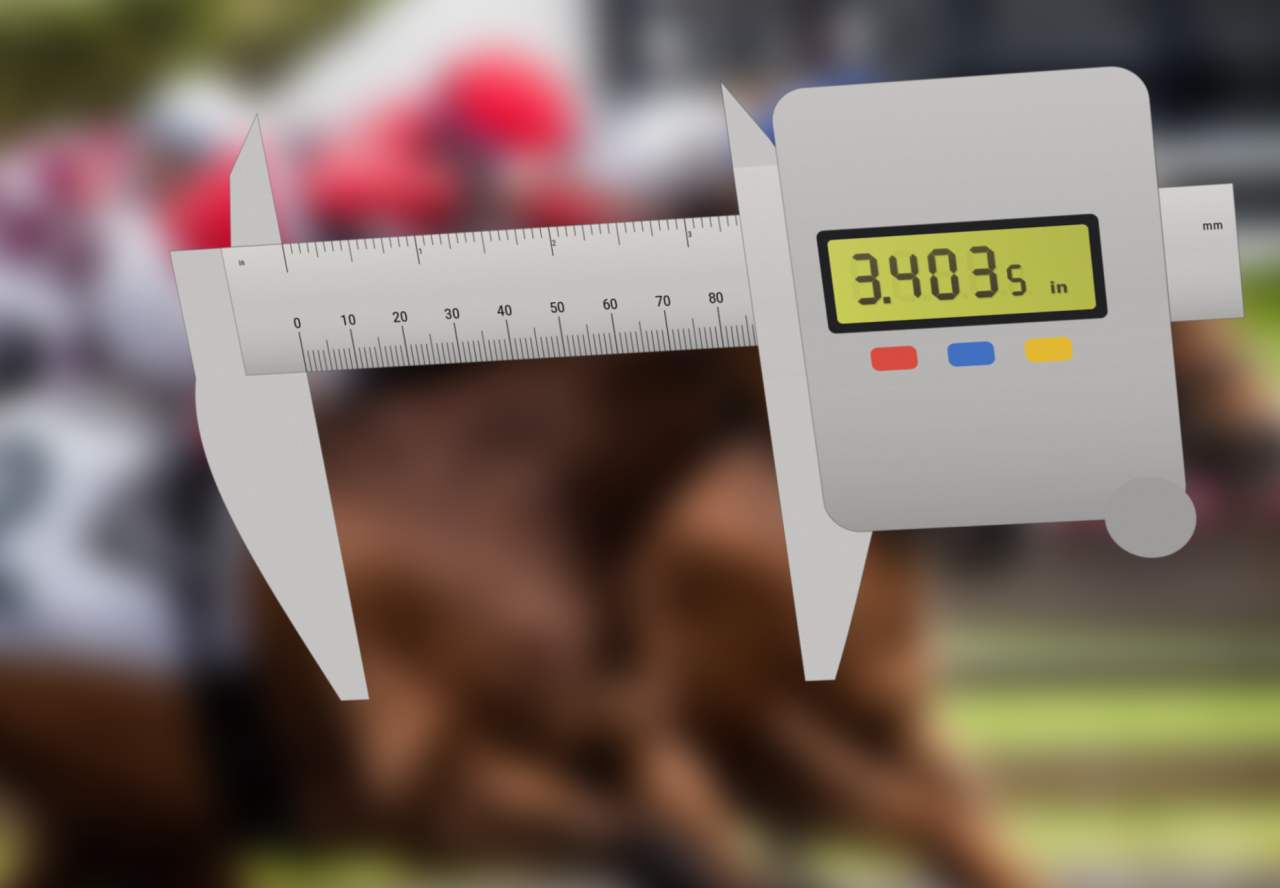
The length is 3.4035in
